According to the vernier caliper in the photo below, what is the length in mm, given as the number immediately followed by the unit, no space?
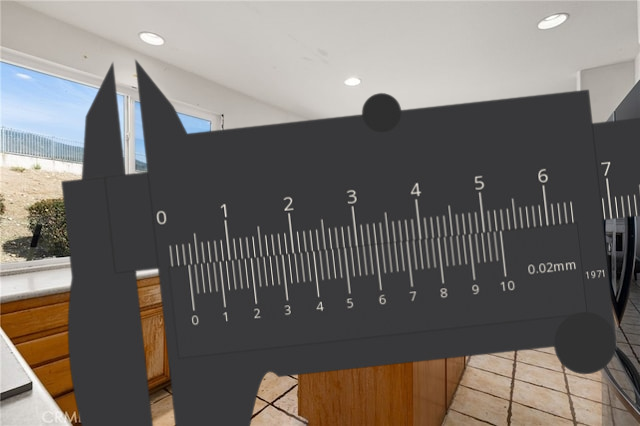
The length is 3.6mm
